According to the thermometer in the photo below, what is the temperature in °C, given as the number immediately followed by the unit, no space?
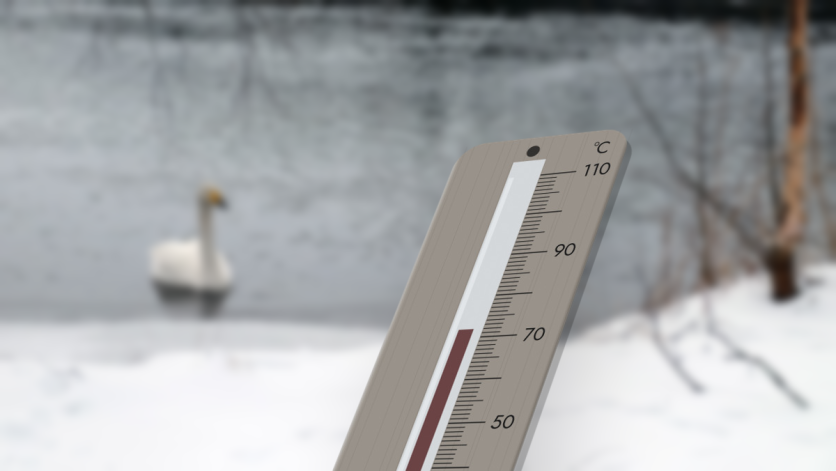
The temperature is 72°C
